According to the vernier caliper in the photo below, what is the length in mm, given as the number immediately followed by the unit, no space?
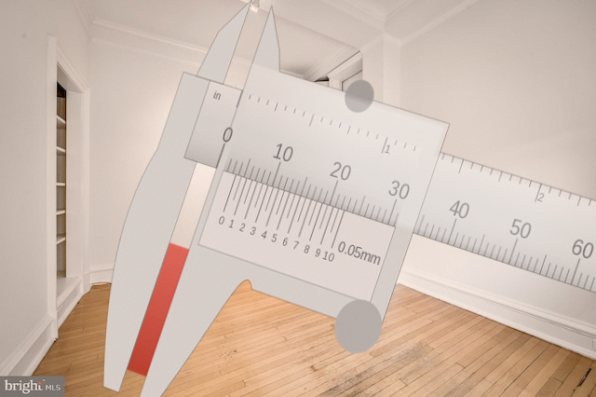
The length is 3.6mm
